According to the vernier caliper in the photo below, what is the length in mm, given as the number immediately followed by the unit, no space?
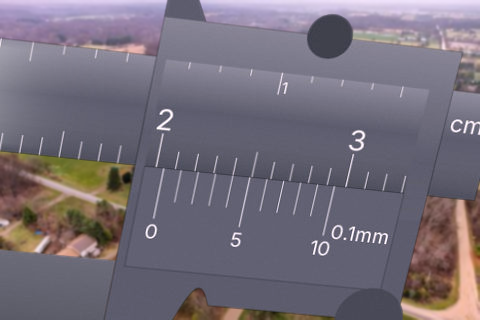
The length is 20.4mm
